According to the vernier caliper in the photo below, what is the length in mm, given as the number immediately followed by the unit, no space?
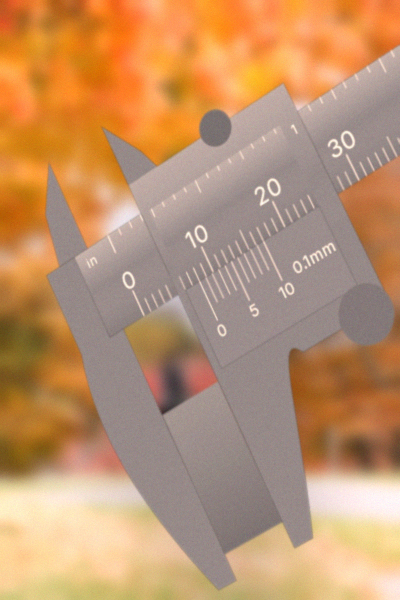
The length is 8.0mm
